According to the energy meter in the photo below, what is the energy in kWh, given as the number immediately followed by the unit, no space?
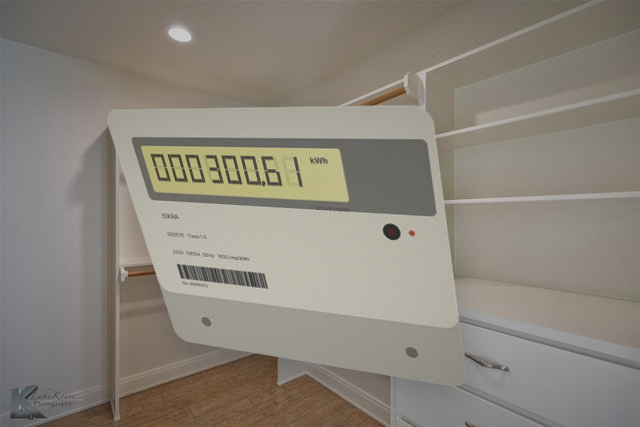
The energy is 300.61kWh
